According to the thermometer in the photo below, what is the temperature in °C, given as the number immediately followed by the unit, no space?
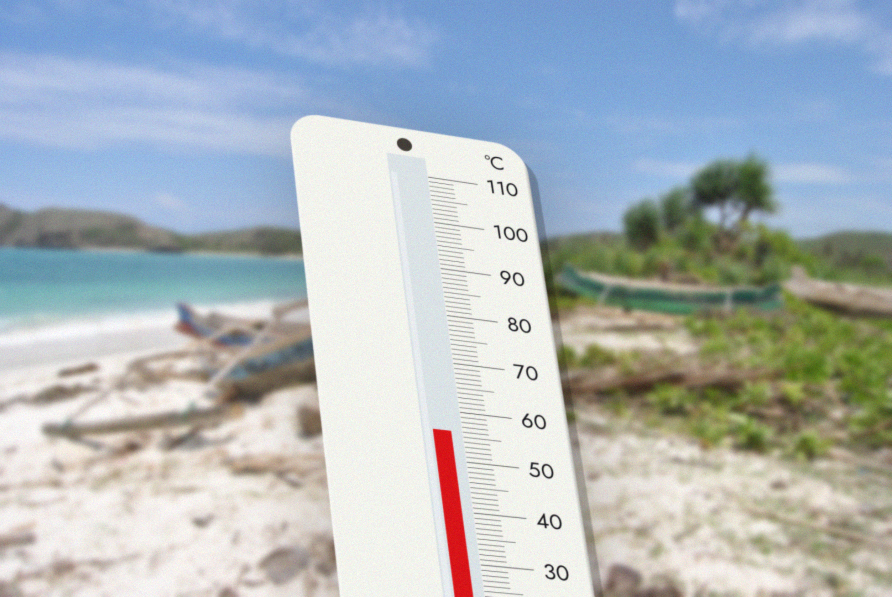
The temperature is 56°C
